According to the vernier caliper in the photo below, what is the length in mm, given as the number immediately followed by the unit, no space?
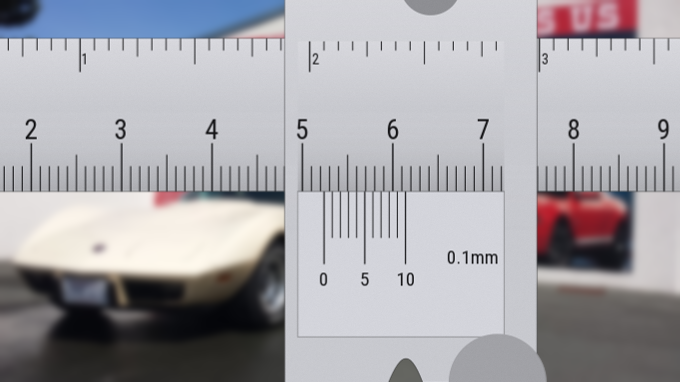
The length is 52.4mm
